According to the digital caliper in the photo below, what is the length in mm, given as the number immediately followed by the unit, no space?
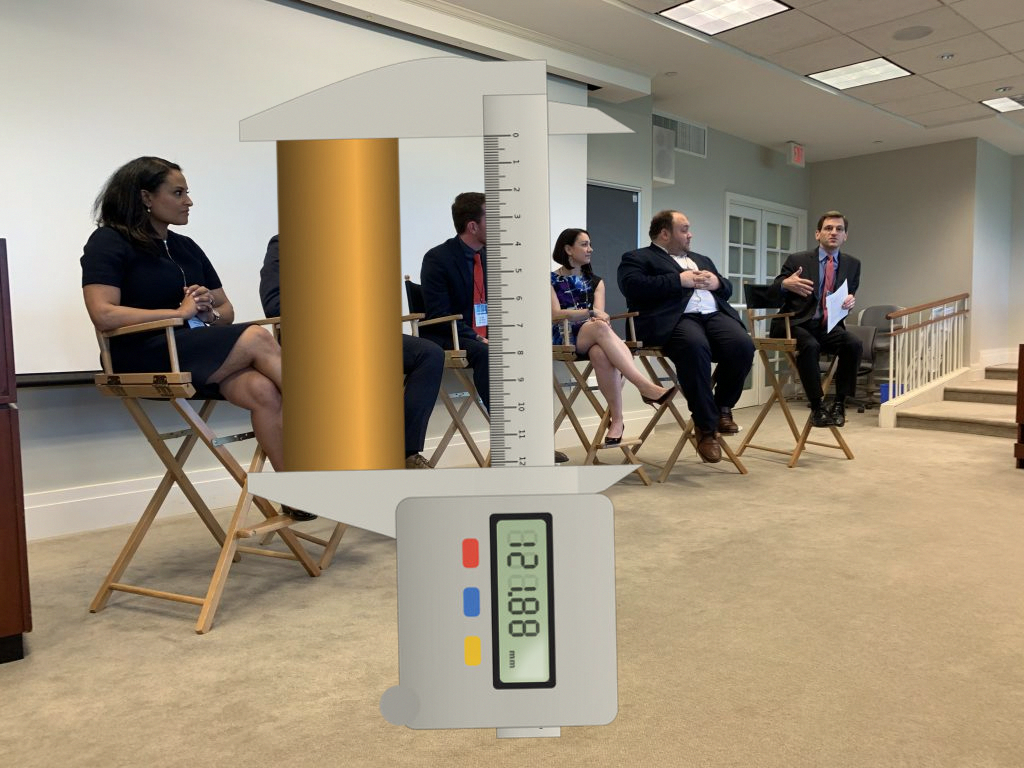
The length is 121.88mm
